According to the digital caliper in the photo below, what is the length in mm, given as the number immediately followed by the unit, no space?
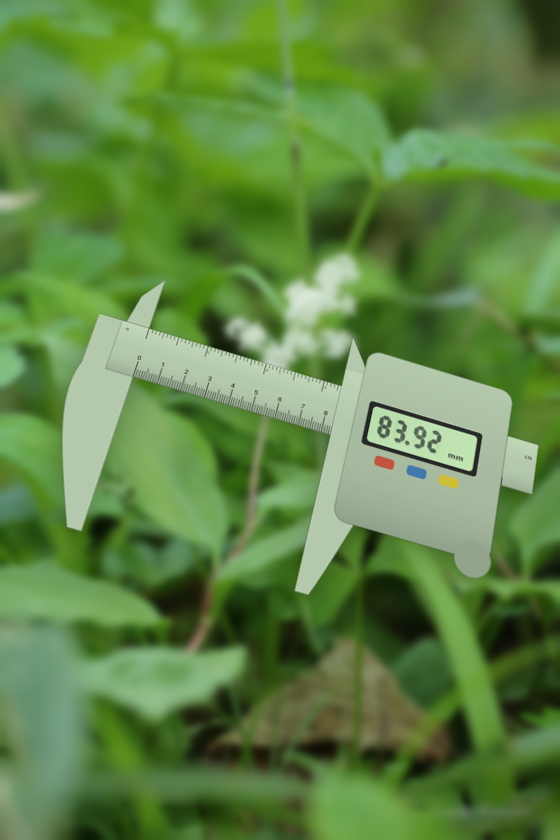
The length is 83.92mm
